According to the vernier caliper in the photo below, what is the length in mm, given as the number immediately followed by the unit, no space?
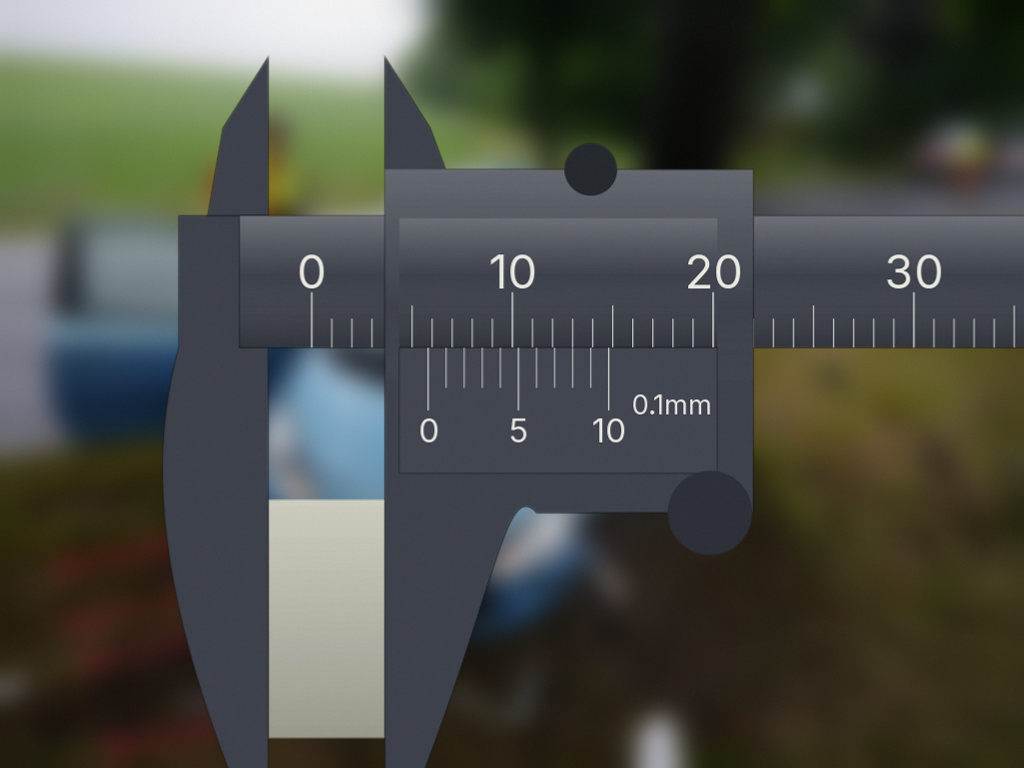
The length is 5.8mm
